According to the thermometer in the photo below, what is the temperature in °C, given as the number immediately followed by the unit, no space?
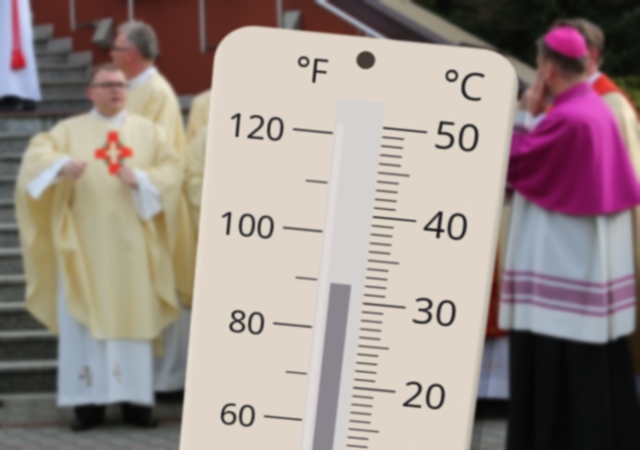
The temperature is 32°C
